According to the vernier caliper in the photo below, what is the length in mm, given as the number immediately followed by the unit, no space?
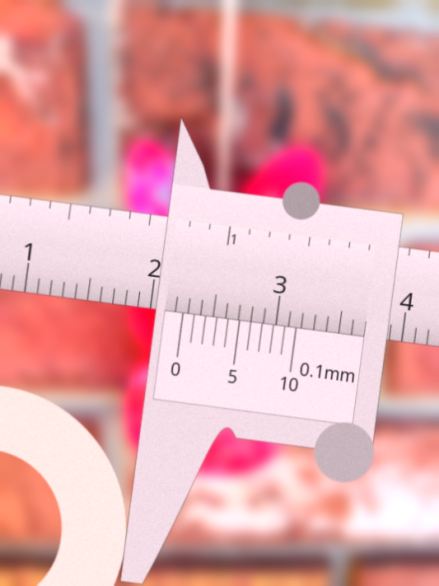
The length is 22.6mm
